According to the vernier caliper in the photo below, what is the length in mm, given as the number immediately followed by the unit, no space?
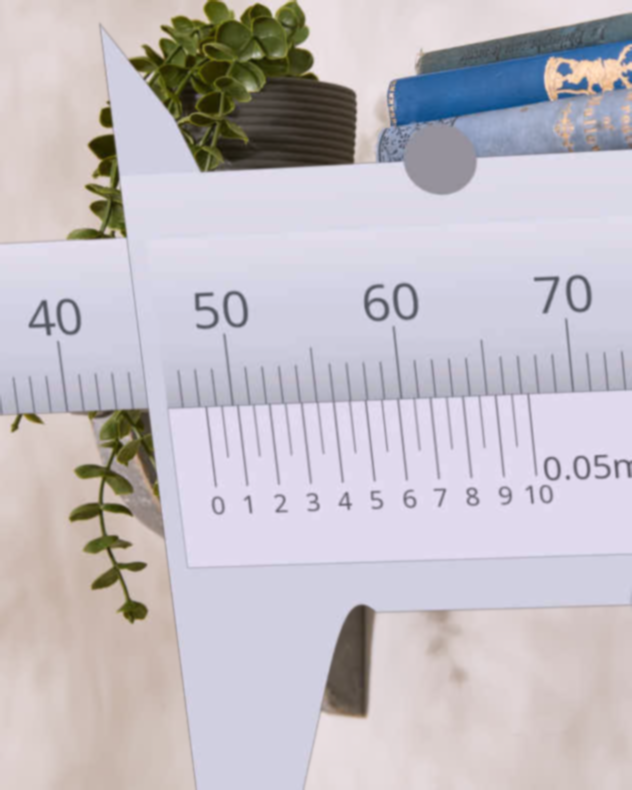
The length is 48.4mm
